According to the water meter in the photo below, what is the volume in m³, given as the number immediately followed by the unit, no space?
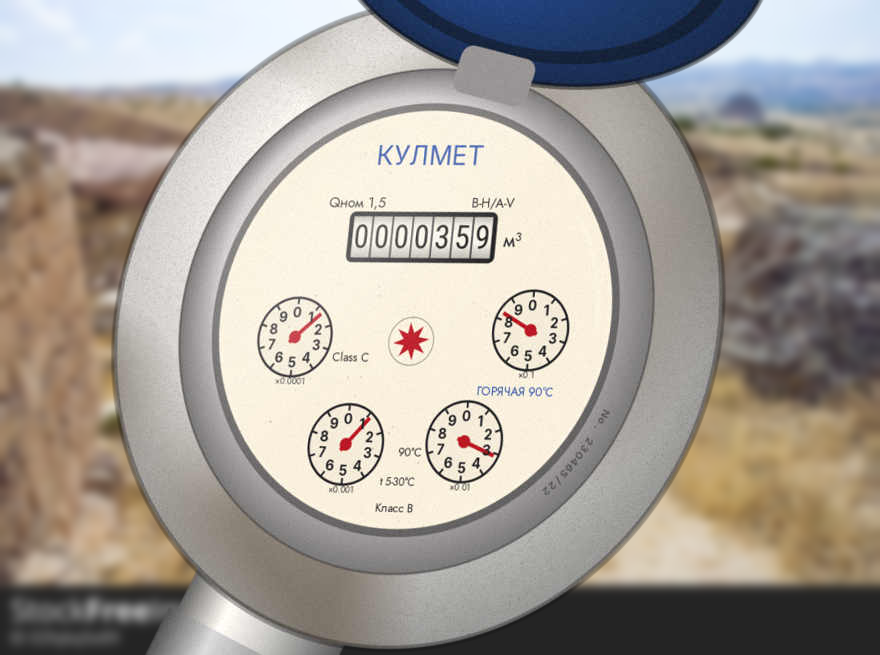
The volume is 359.8311m³
